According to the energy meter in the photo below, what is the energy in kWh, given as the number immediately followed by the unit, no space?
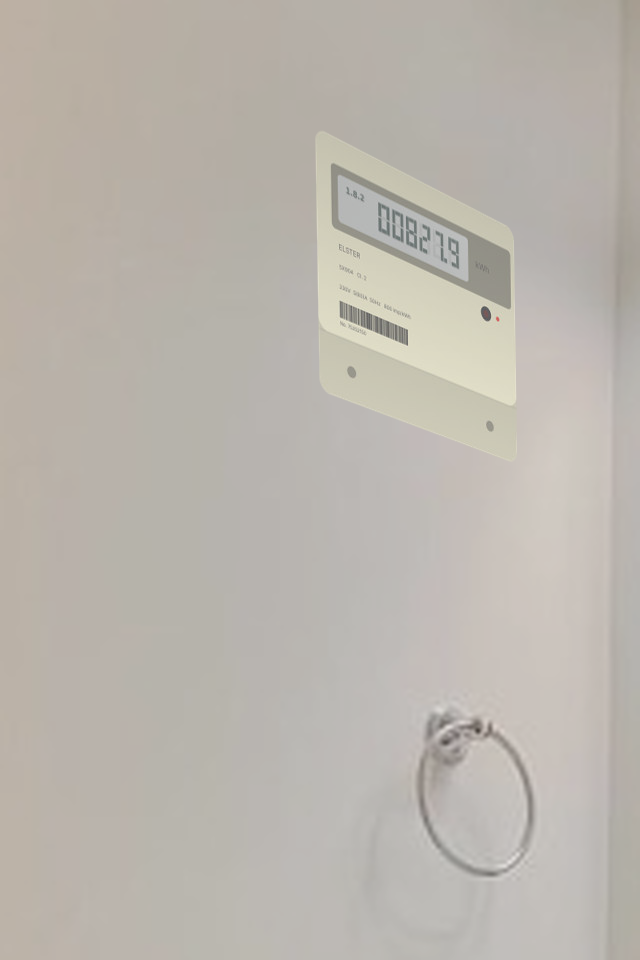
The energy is 827.9kWh
